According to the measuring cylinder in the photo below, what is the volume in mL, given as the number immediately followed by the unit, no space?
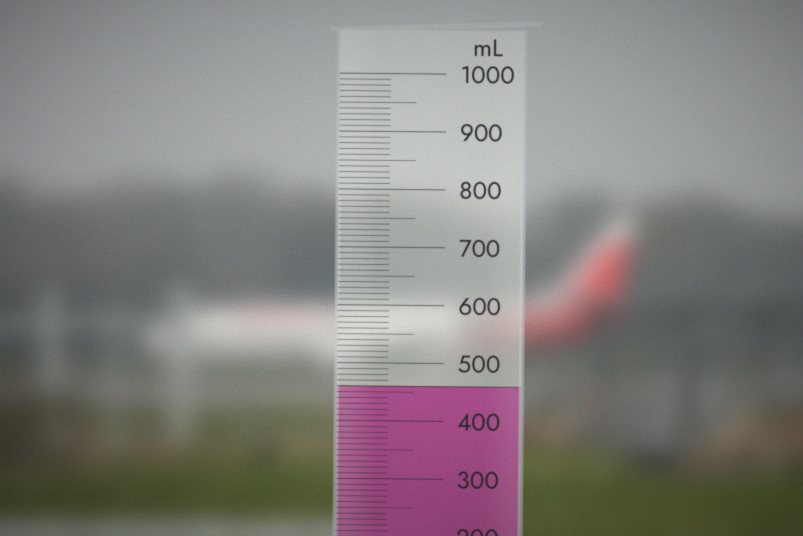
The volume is 460mL
